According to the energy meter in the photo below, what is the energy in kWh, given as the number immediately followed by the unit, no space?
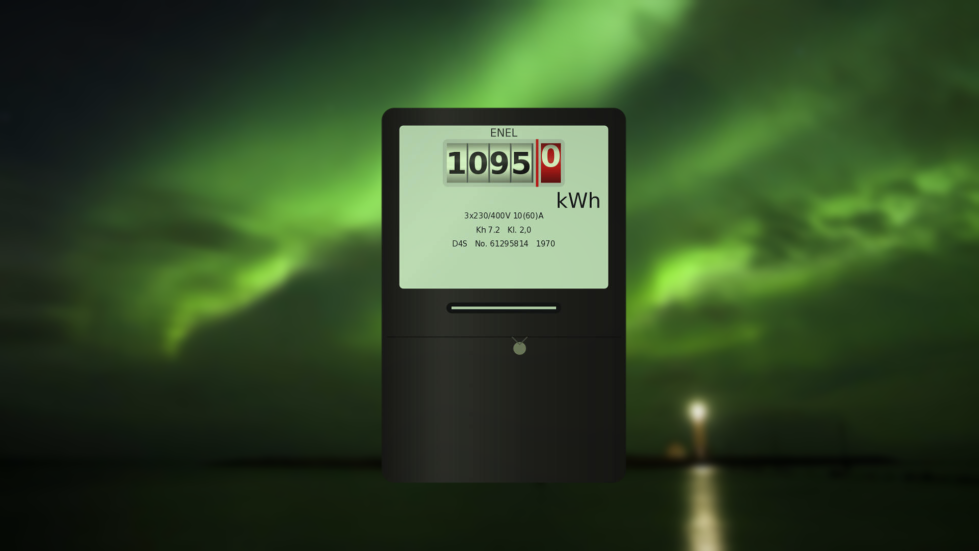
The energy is 1095.0kWh
